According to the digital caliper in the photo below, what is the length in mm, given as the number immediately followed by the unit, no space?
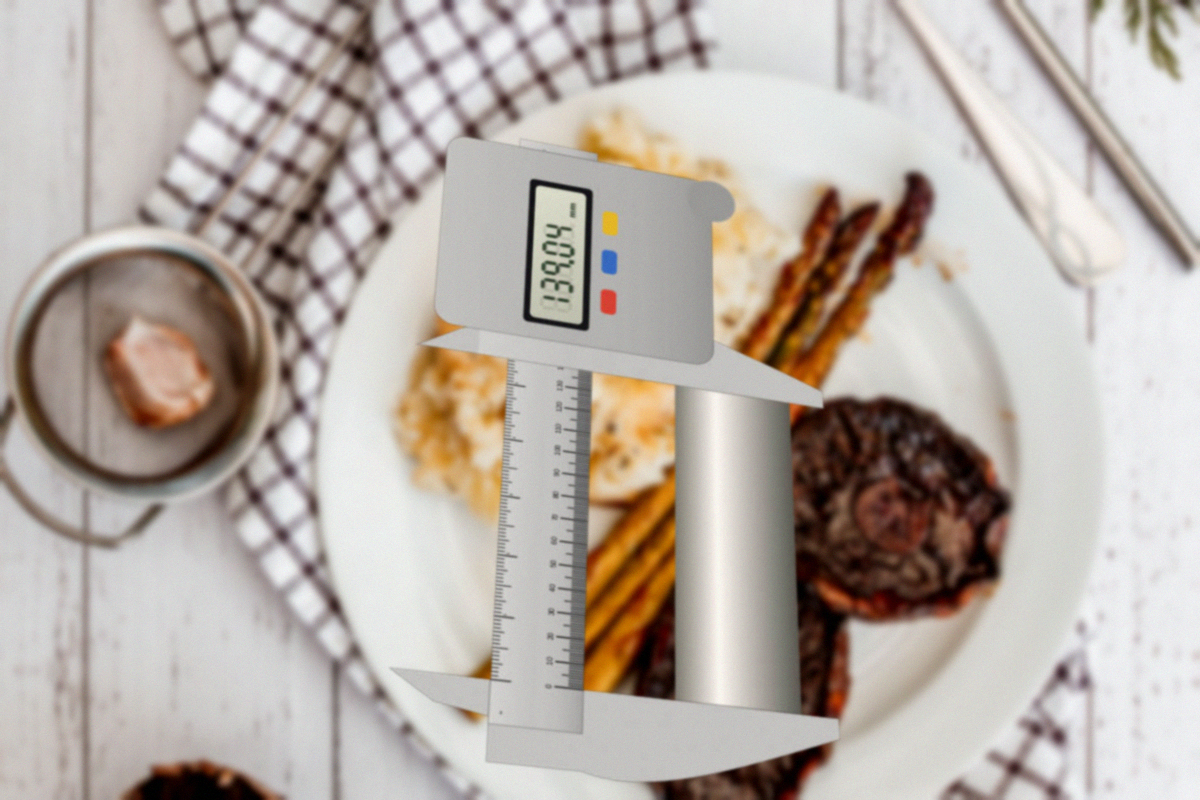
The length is 139.04mm
